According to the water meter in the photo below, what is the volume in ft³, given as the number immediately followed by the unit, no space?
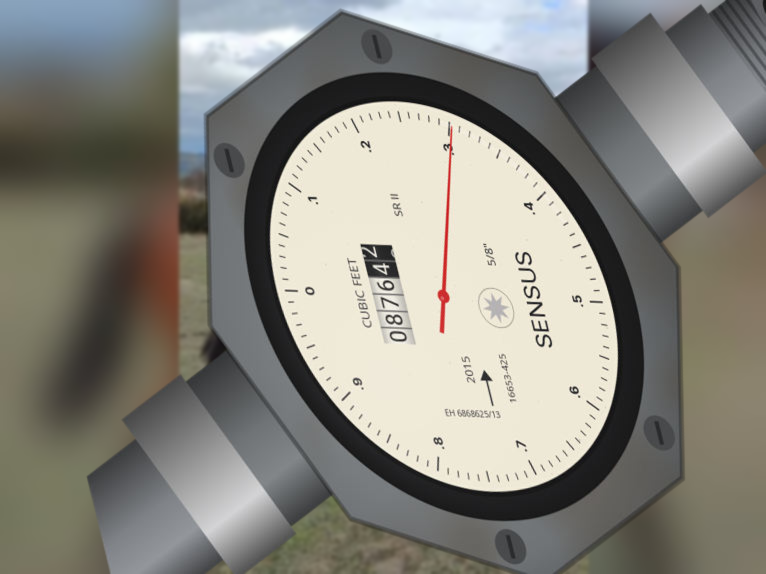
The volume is 87642.30ft³
